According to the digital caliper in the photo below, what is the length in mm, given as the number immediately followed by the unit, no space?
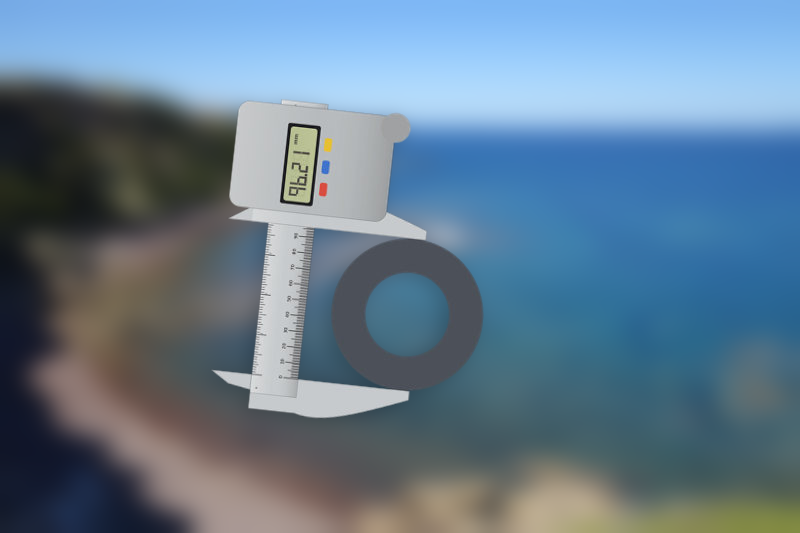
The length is 96.21mm
